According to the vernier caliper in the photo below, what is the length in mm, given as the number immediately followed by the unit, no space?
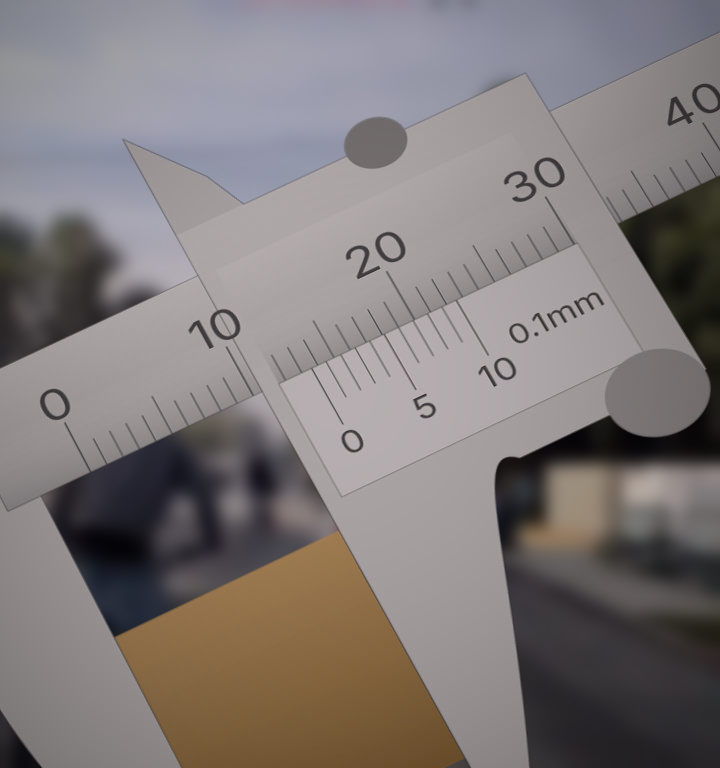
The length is 13.6mm
